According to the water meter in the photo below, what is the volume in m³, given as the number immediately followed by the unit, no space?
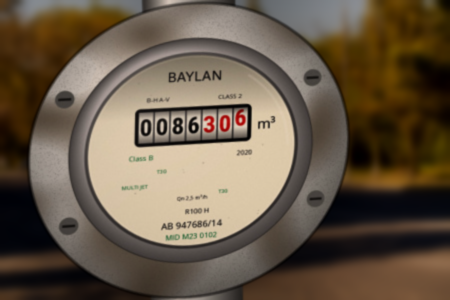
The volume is 86.306m³
